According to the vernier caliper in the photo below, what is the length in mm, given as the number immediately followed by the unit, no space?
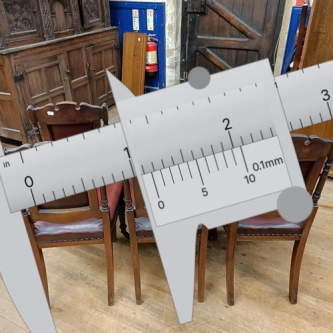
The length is 11.7mm
